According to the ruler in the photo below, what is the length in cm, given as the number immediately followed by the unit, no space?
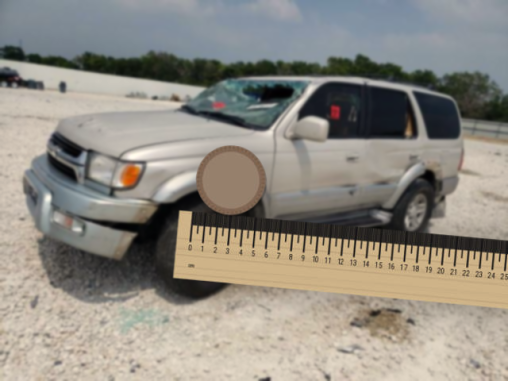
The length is 5.5cm
